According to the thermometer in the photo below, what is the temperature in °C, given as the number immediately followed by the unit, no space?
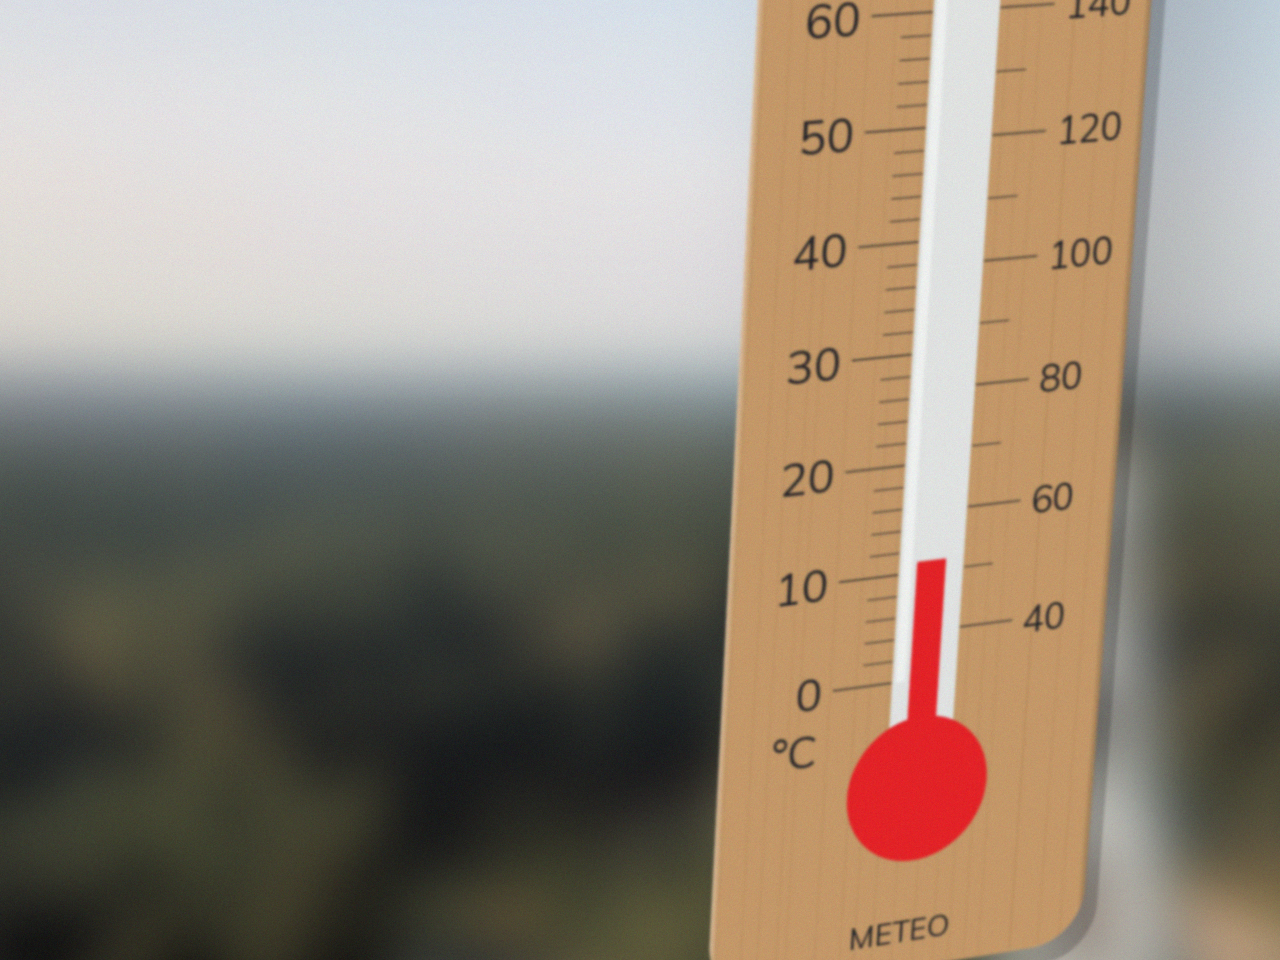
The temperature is 11°C
